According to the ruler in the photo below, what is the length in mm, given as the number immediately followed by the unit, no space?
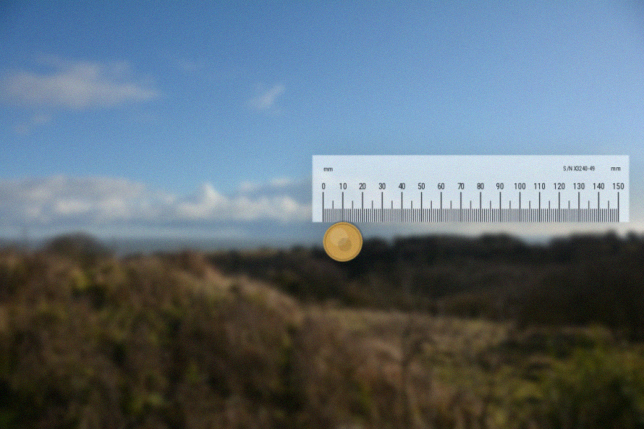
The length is 20mm
